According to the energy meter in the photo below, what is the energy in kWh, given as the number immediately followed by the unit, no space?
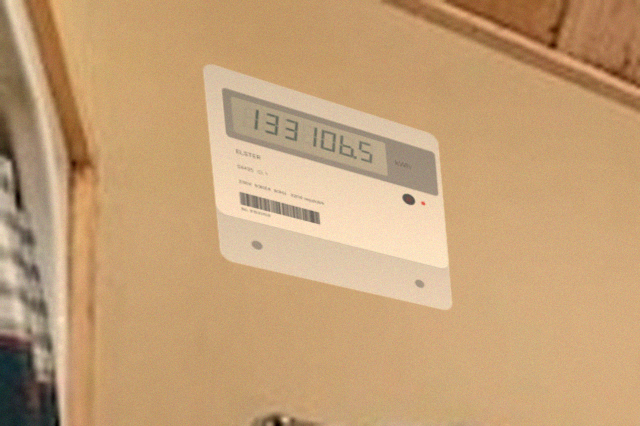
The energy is 133106.5kWh
